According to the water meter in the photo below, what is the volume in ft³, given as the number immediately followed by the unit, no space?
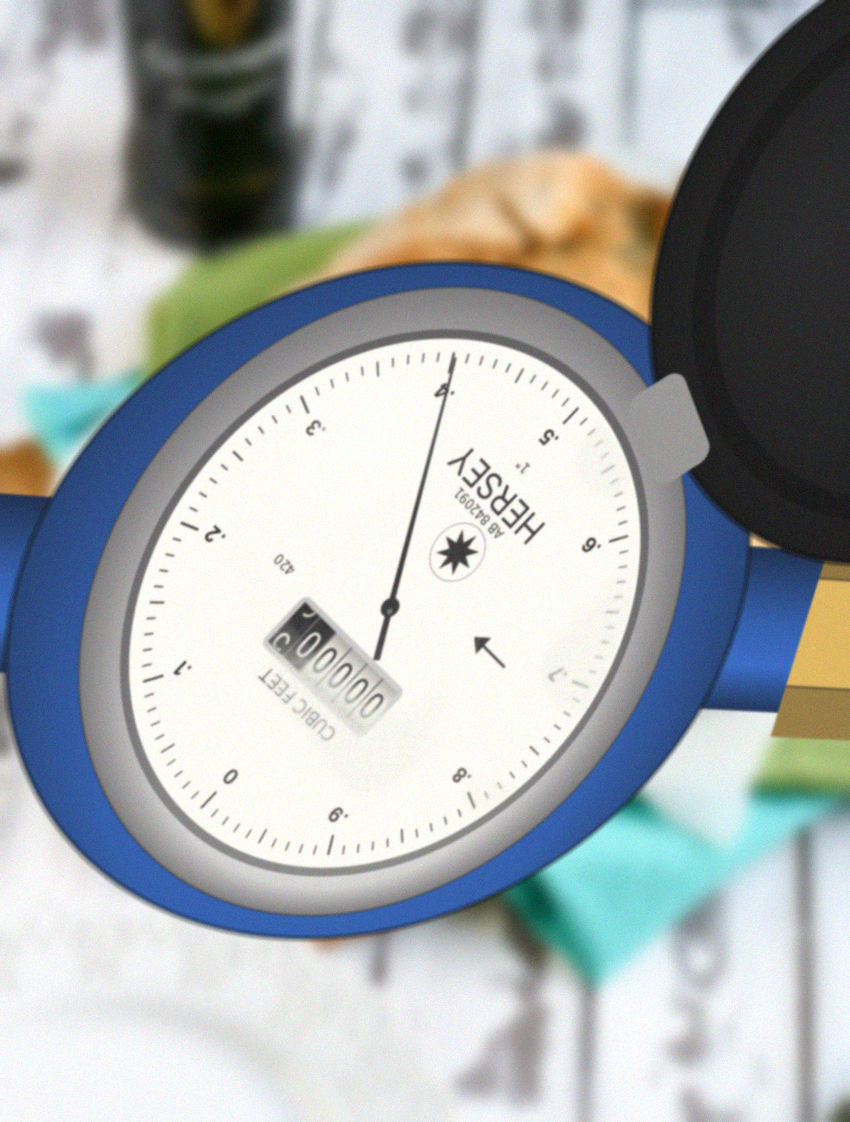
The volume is 5.40ft³
